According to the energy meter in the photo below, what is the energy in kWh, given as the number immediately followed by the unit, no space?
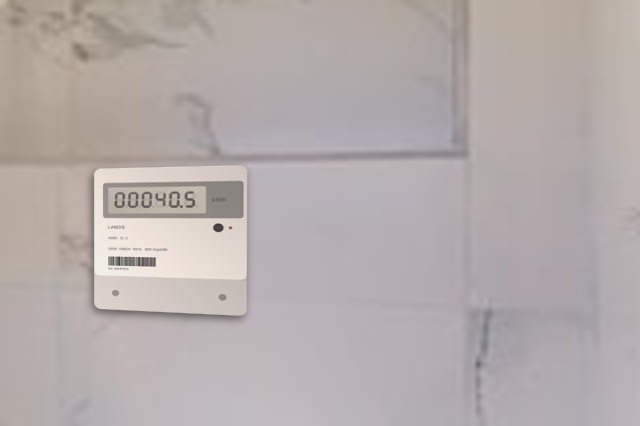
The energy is 40.5kWh
